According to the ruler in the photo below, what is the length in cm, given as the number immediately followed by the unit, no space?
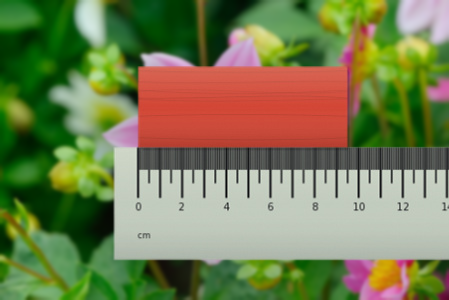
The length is 9.5cm
